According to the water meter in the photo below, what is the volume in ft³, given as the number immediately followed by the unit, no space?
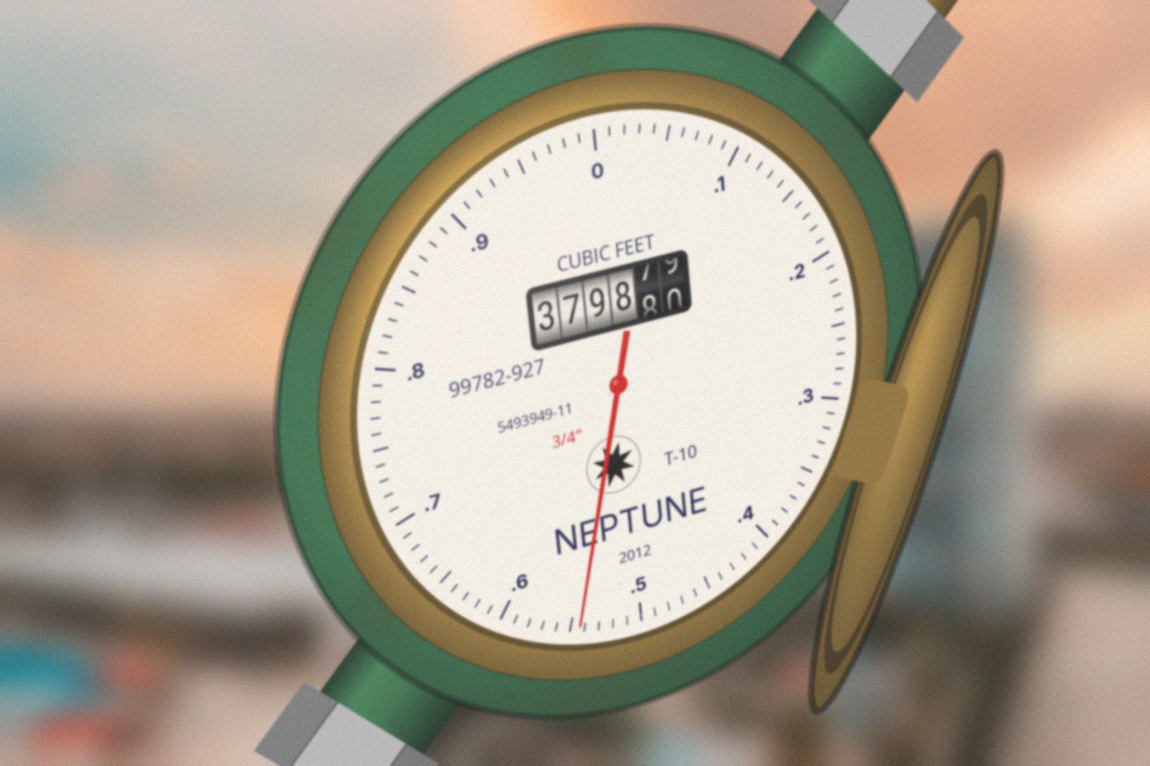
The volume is 379879.54ft³
